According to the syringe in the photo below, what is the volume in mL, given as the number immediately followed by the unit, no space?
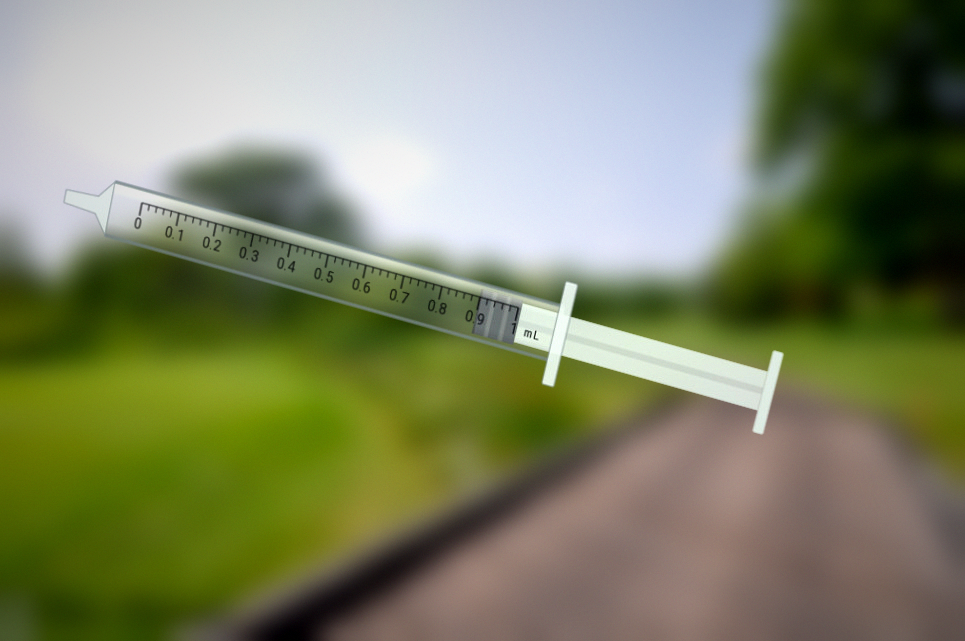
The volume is 0.9mL
